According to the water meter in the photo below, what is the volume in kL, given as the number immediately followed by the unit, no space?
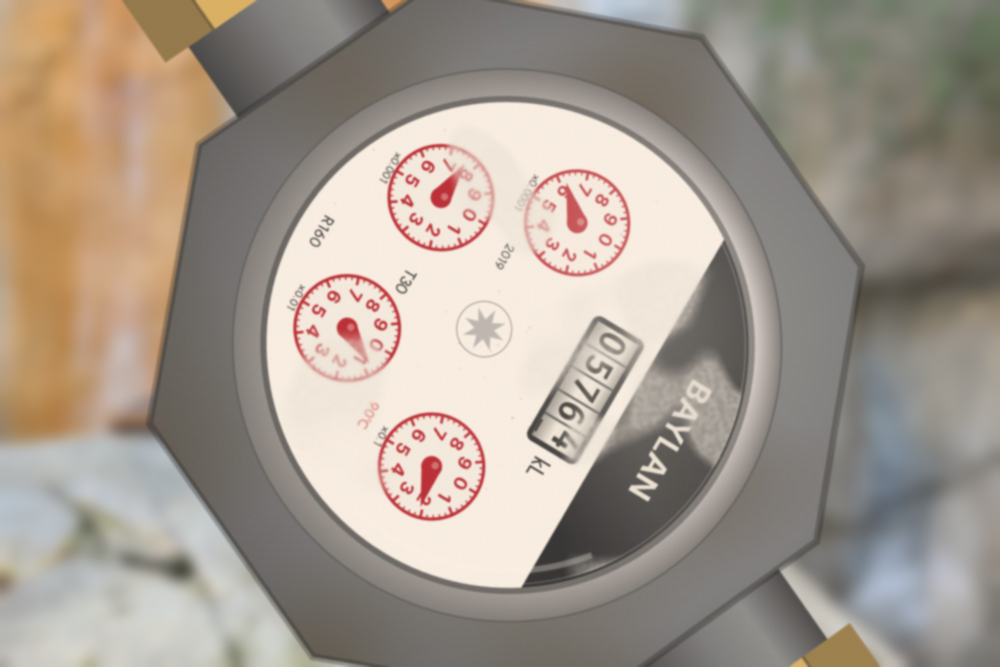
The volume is 5764.2076kL
